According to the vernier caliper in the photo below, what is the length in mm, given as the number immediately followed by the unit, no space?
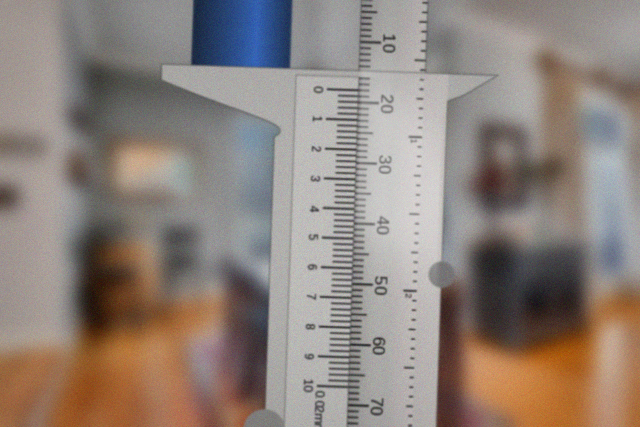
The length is 18.0mm
